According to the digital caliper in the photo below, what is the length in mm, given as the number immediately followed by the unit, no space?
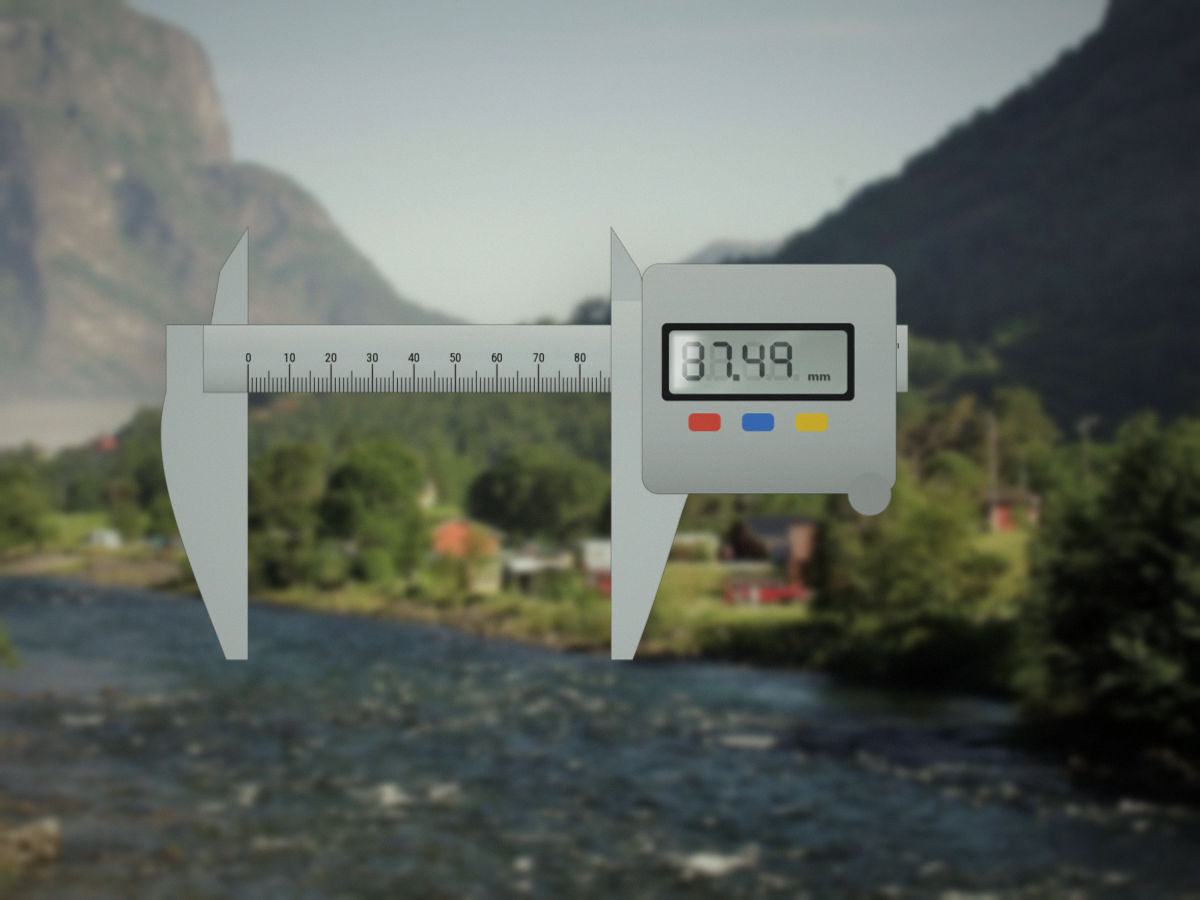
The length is 87.49mm
